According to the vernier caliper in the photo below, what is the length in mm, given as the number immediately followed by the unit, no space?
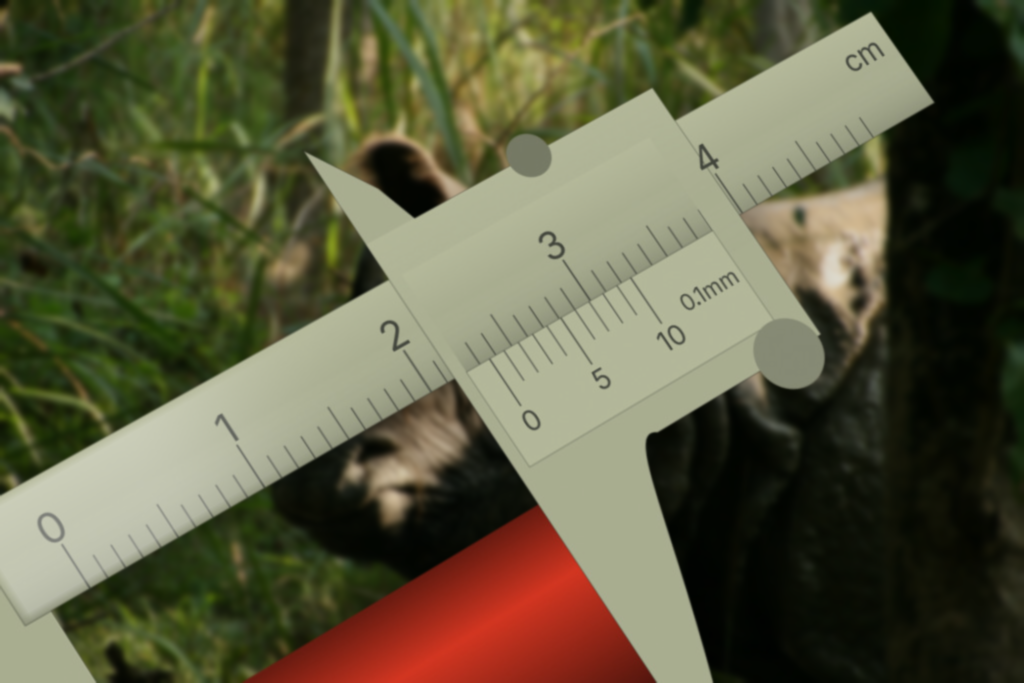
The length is 23.6mm
